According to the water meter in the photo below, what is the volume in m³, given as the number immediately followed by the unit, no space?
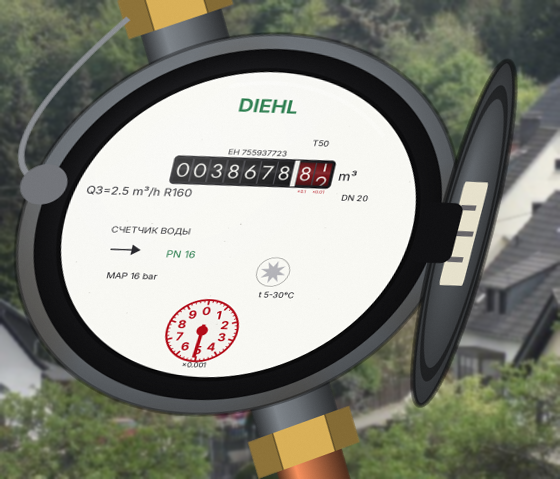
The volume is 38678.815m³
